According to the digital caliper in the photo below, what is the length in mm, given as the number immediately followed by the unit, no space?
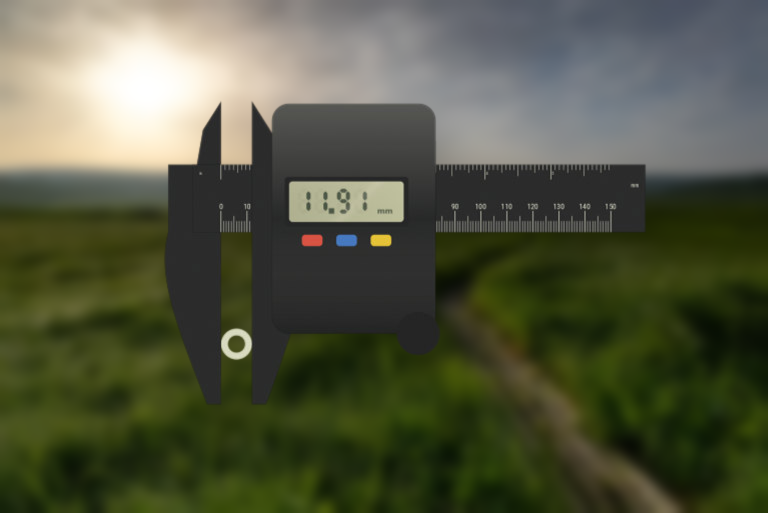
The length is 11.91mm
